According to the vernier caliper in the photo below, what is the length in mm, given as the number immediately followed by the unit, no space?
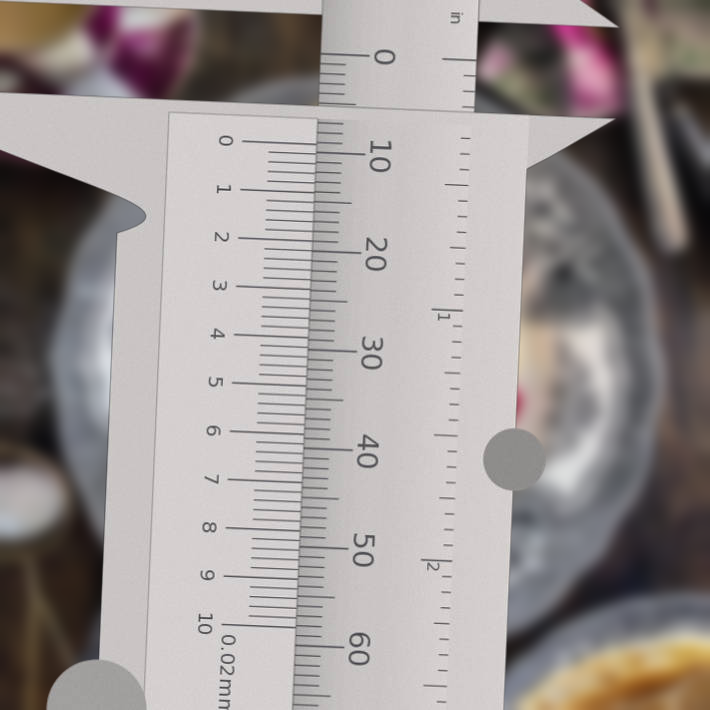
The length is 9.2mm
